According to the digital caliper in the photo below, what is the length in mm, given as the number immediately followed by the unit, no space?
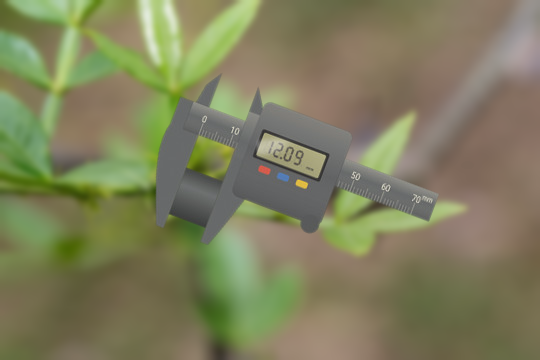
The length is 12.09mm
